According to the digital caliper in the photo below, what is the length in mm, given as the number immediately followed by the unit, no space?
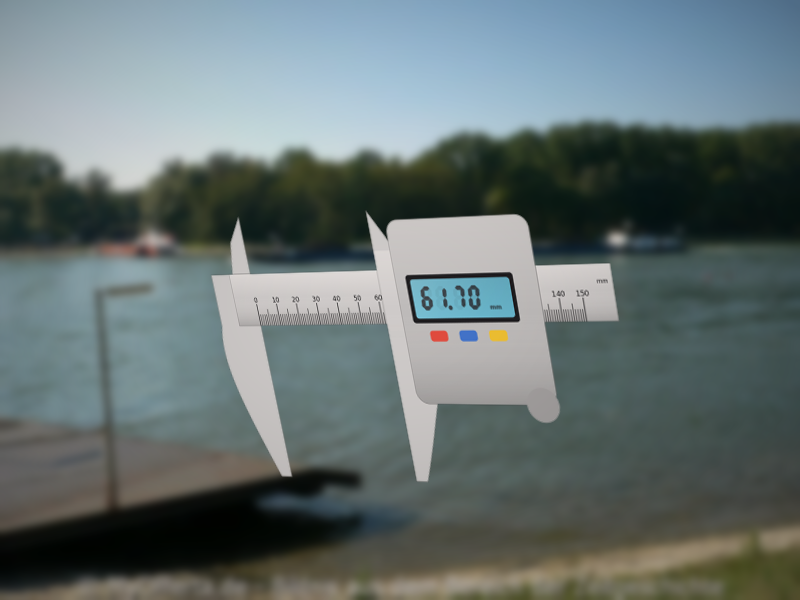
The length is 61.70mm
